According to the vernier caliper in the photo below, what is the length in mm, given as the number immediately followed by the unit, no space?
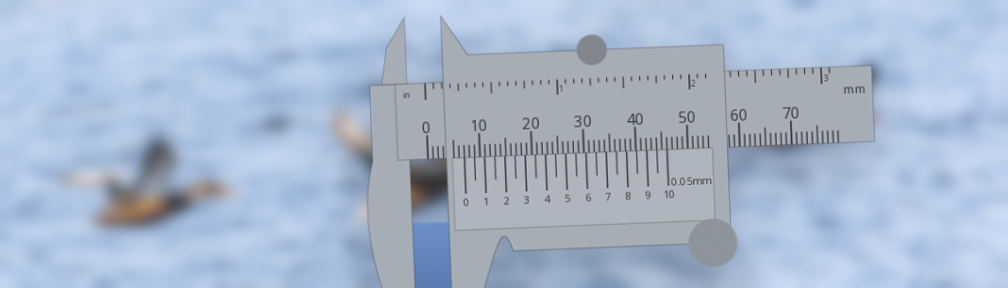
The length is 7.0mm
